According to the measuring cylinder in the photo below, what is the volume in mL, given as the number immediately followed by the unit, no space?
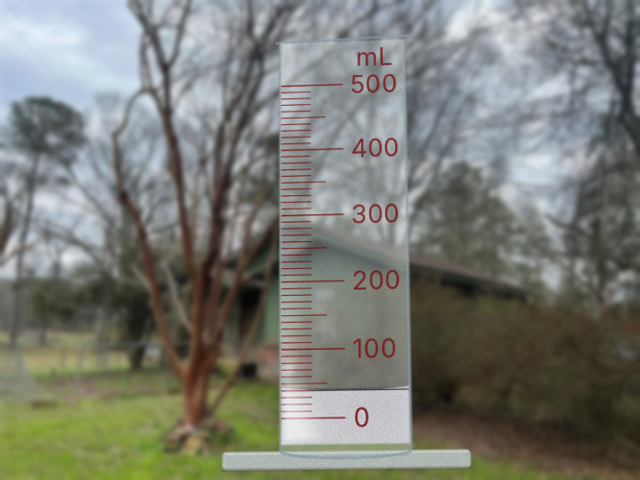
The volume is 40mL
